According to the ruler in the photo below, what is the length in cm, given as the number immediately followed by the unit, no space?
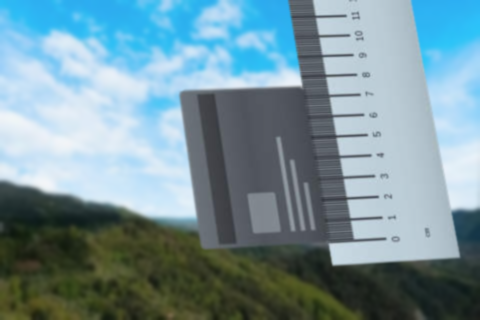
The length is 7.5cm
